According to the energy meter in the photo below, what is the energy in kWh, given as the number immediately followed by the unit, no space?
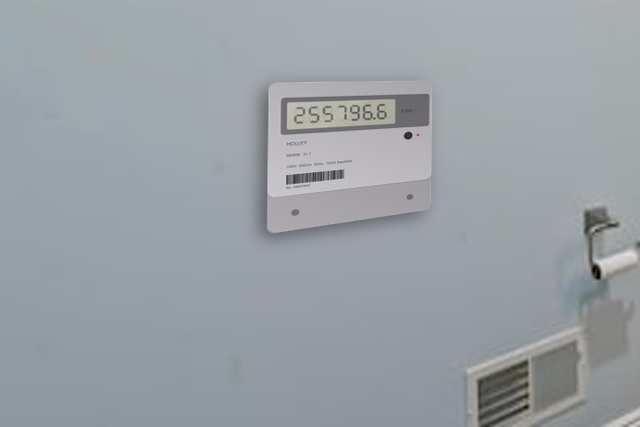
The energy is 255796.6kWh
